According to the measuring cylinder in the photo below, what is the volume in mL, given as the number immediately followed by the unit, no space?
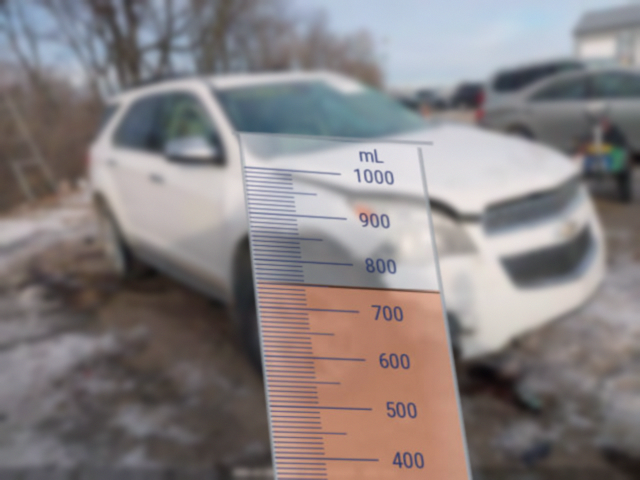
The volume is 750mL
